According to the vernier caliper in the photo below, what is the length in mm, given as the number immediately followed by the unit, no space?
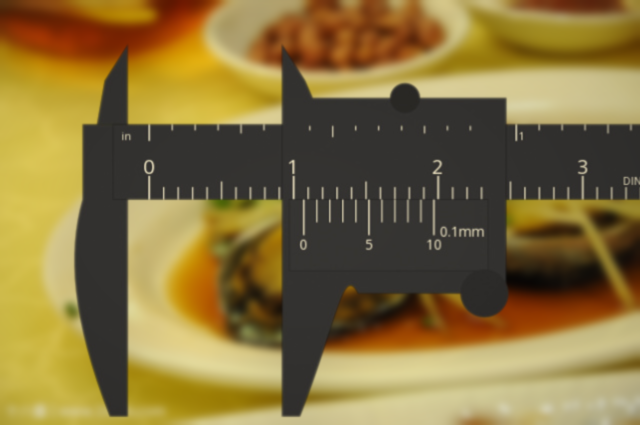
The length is 10.7mm
